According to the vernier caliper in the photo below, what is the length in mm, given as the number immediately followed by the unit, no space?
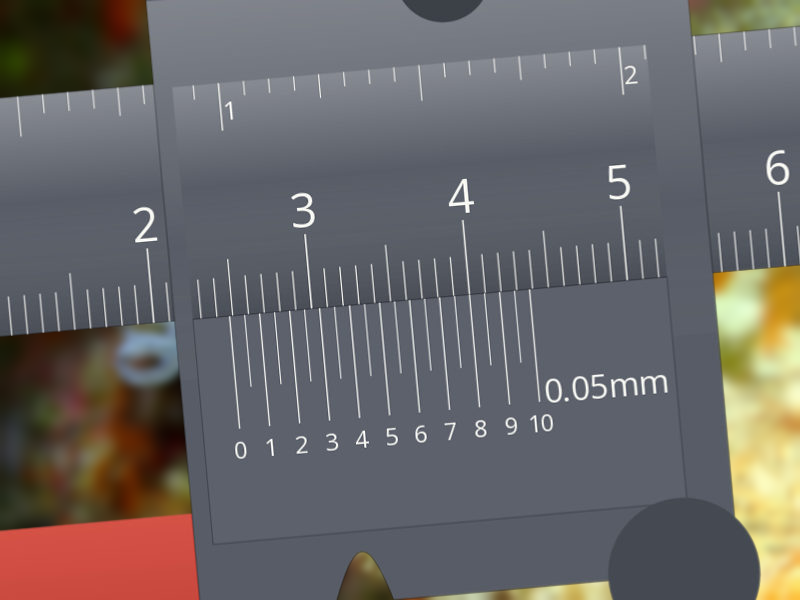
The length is 24.8mm
